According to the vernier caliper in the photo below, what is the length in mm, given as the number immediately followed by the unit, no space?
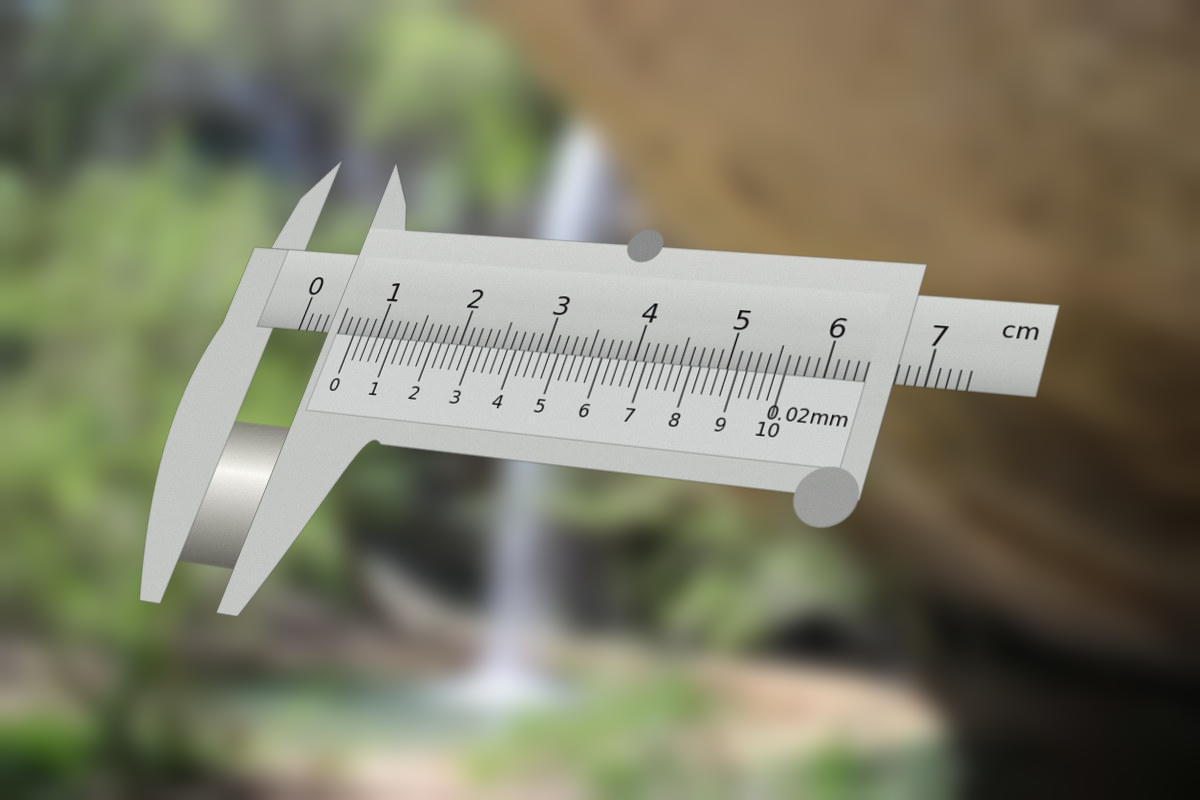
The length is 7.0mm
